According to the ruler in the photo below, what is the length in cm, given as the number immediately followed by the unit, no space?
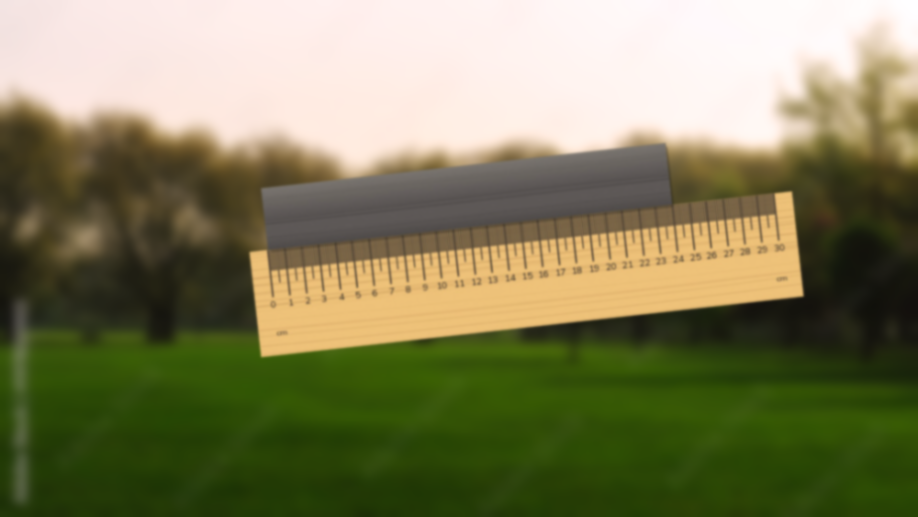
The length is 24cm
